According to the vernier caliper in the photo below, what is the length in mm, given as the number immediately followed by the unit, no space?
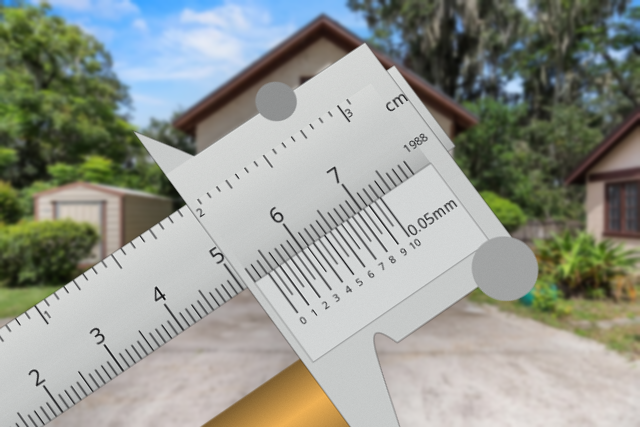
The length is 54.2mm
